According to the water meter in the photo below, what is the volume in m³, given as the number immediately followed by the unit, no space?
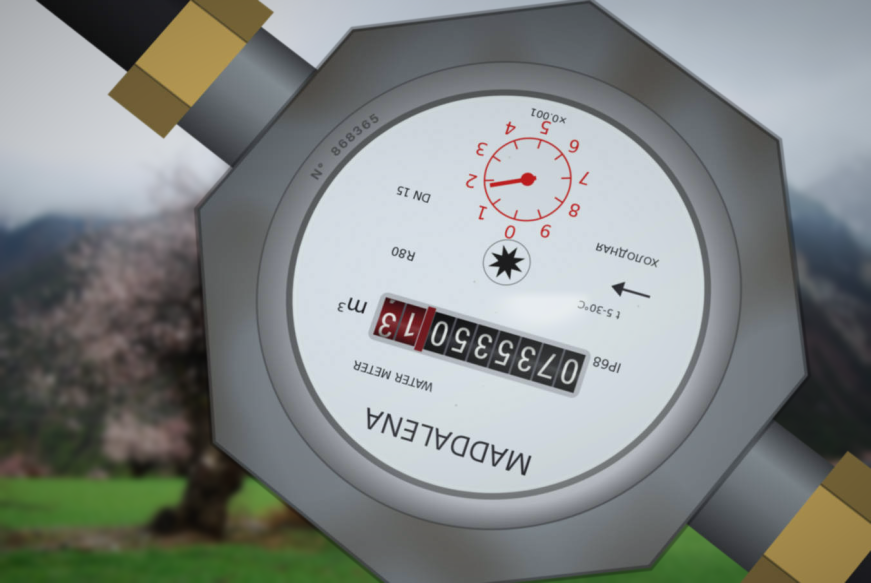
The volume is 735350.131m³
